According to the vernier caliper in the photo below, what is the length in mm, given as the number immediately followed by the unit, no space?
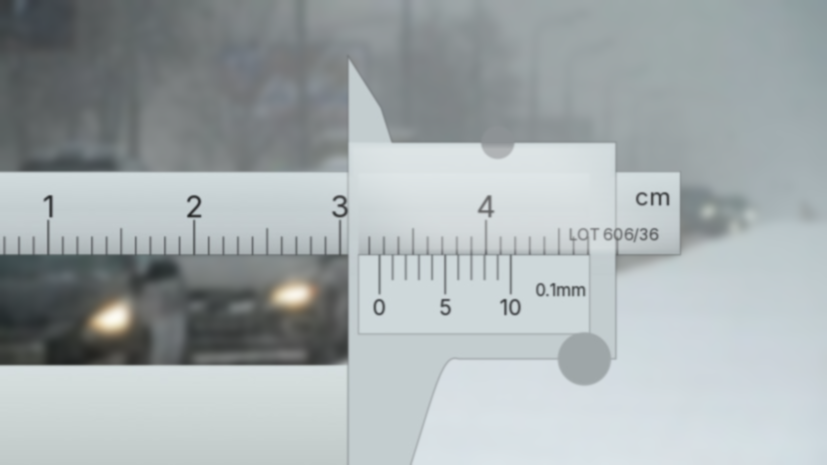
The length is 32.7mm
